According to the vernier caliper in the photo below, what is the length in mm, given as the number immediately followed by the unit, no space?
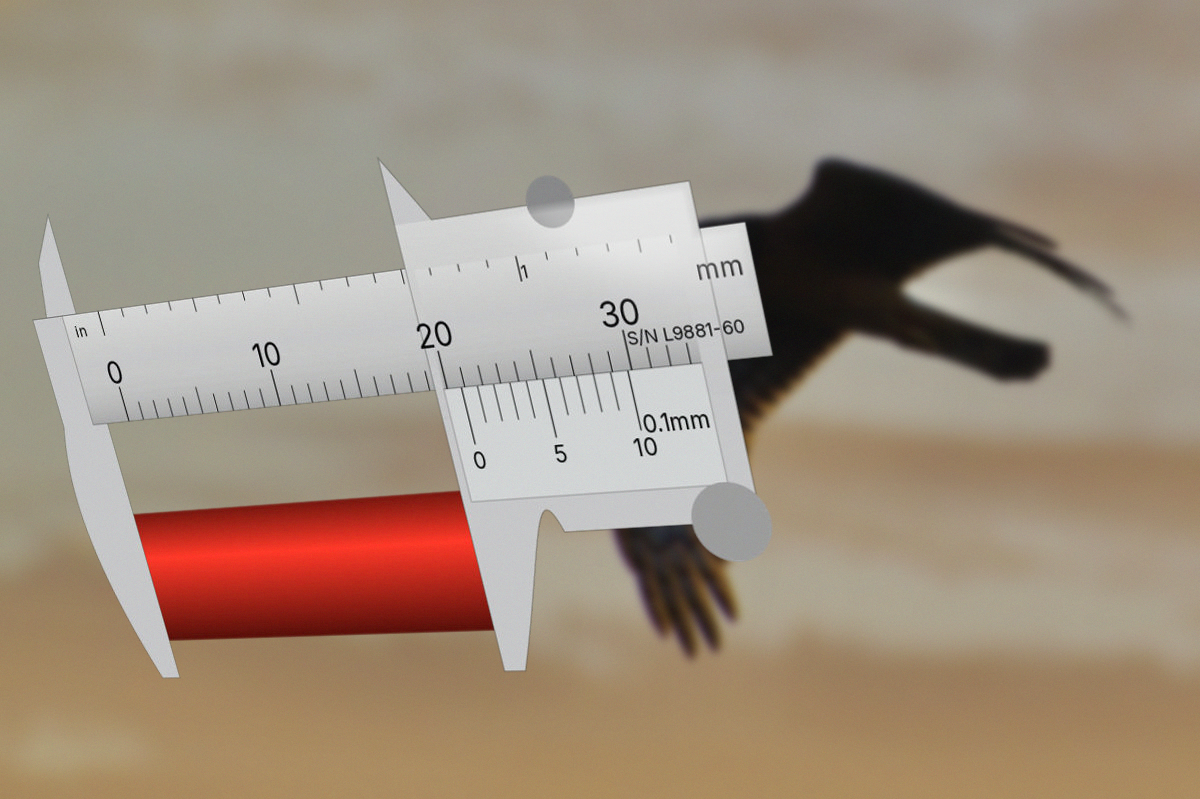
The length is 20.8mm
